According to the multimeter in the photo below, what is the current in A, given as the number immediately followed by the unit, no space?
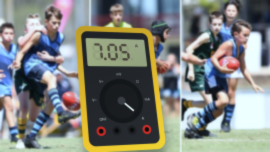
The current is 7.05A
